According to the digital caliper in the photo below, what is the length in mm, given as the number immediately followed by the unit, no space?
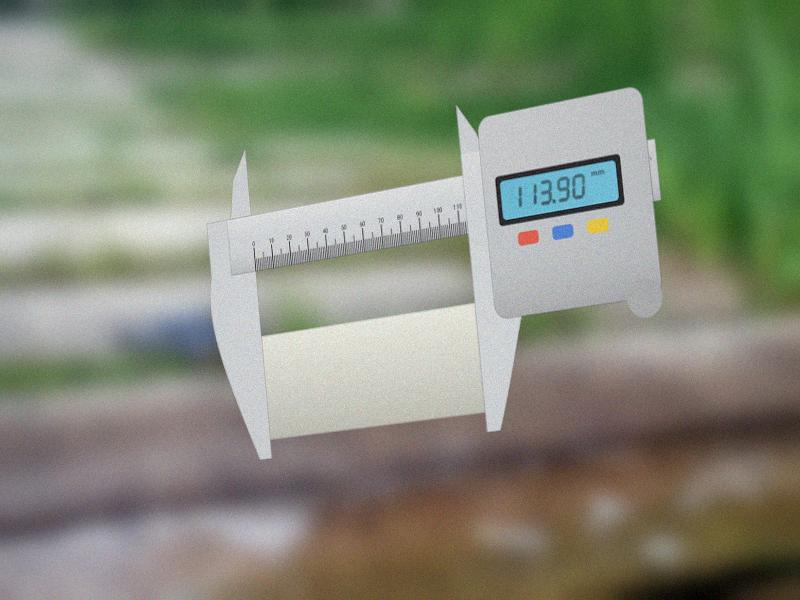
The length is 113.90mm
